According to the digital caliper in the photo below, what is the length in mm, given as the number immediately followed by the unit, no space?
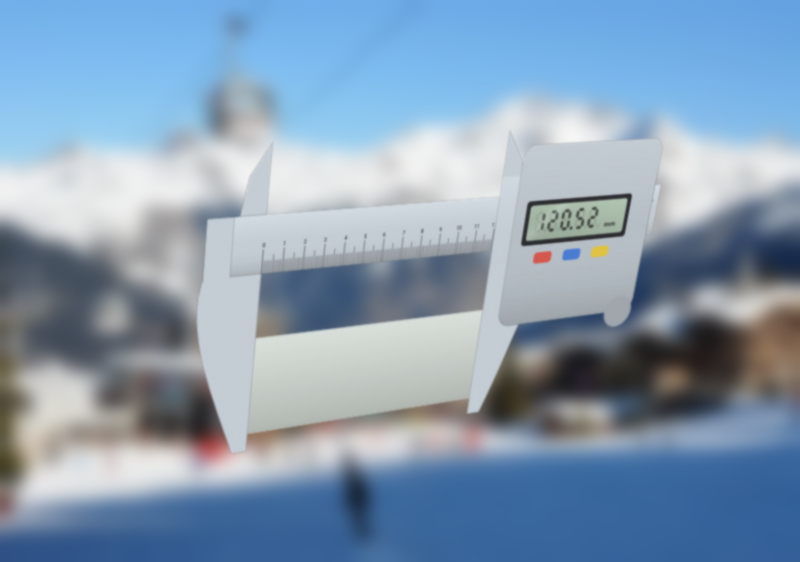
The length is 120.52mm
